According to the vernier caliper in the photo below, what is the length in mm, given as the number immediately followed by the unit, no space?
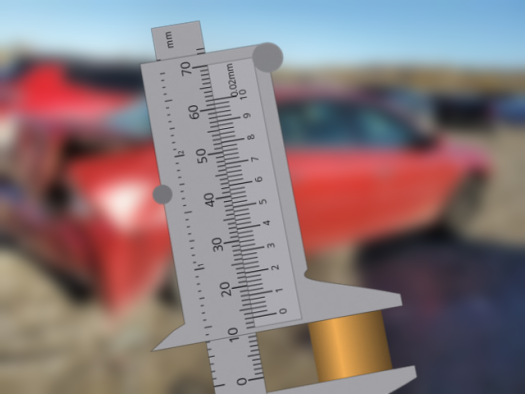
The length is 13.0mm
